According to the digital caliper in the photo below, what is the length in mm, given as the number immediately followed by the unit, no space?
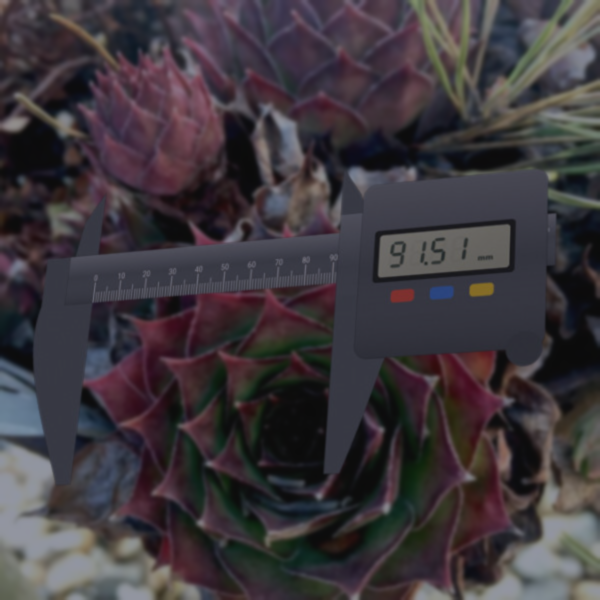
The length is 91.51mm
